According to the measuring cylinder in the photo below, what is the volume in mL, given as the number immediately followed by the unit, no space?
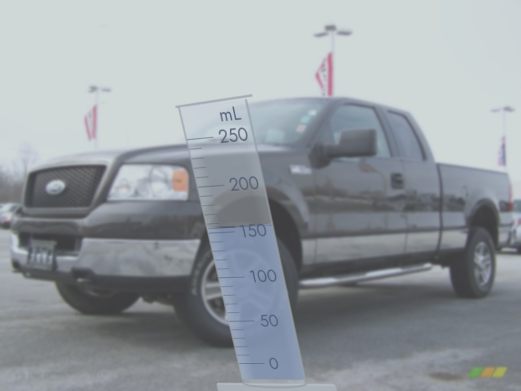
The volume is 155mL
